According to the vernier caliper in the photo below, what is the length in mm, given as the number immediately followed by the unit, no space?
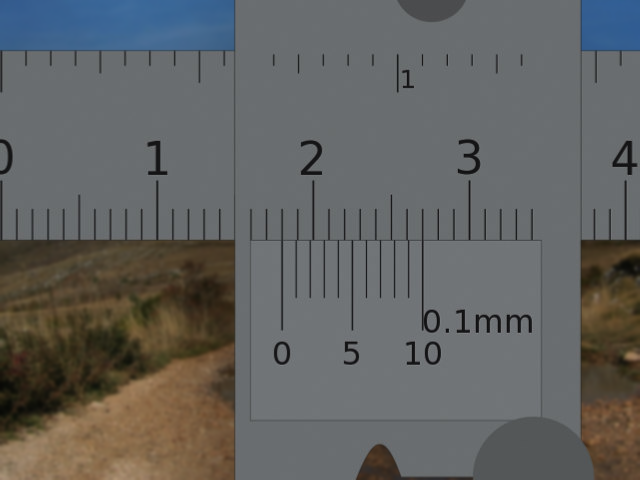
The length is 18.0mm
